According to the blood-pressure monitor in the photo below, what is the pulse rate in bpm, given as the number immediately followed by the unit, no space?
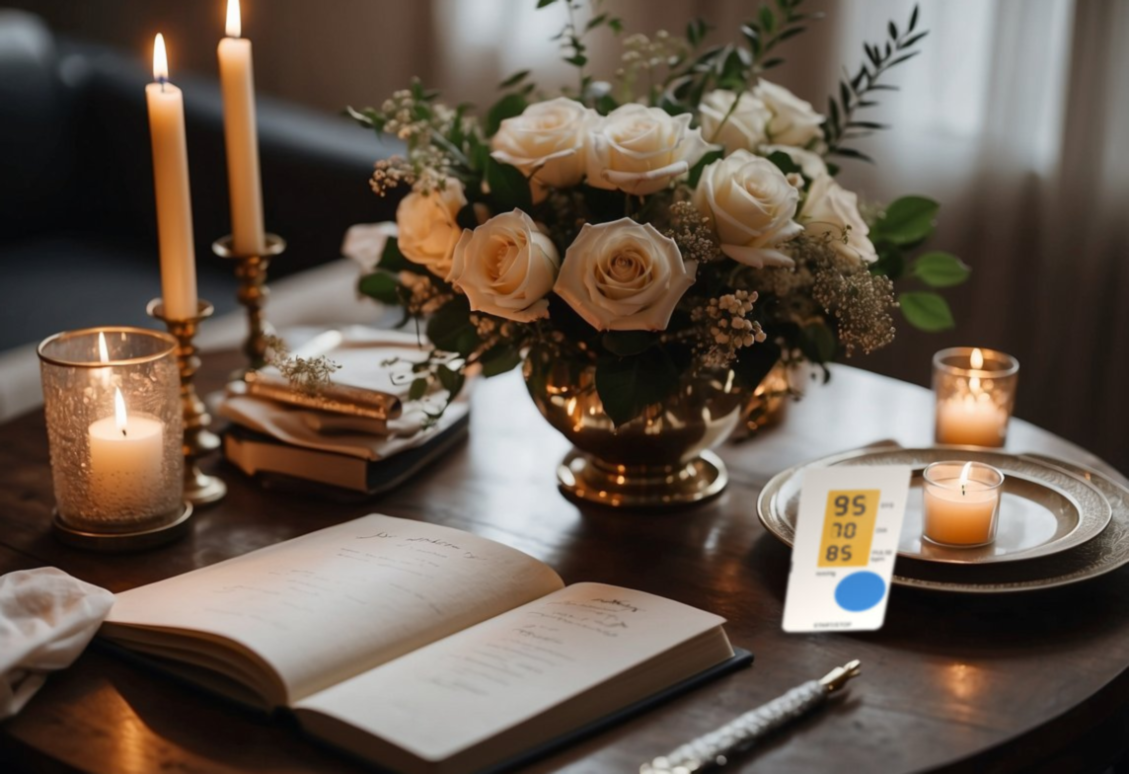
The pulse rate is 85bpm
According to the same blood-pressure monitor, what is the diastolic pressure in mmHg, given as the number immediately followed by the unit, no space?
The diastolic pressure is 70mmHg
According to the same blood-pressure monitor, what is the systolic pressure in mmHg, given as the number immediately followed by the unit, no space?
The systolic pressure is 95mmHg
